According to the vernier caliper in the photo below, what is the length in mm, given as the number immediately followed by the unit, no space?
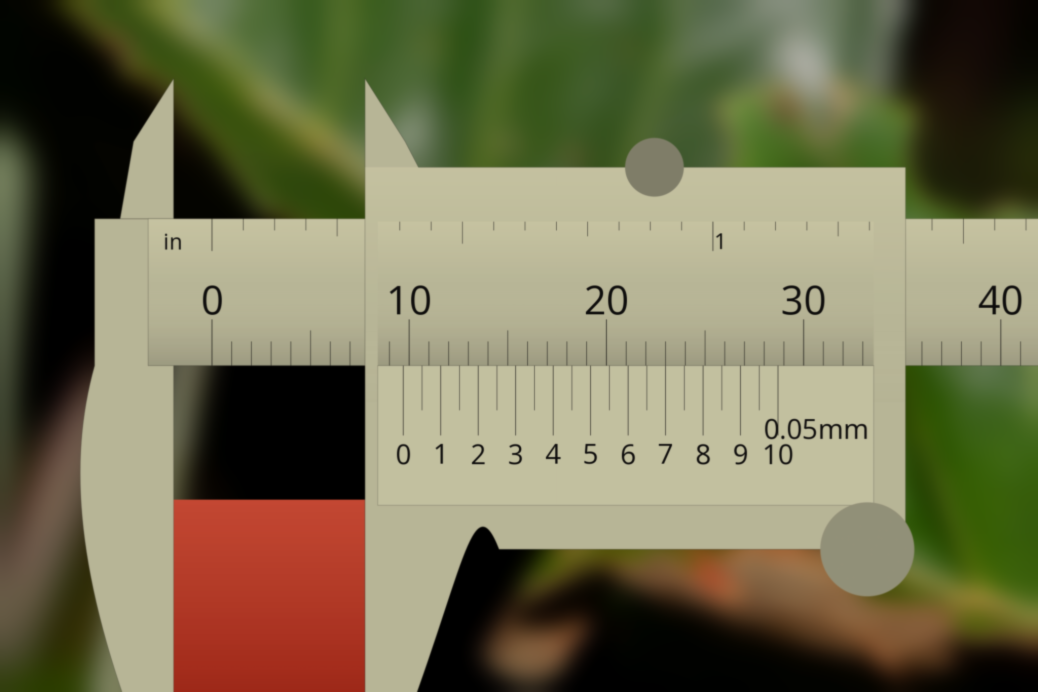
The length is 9.7mm
